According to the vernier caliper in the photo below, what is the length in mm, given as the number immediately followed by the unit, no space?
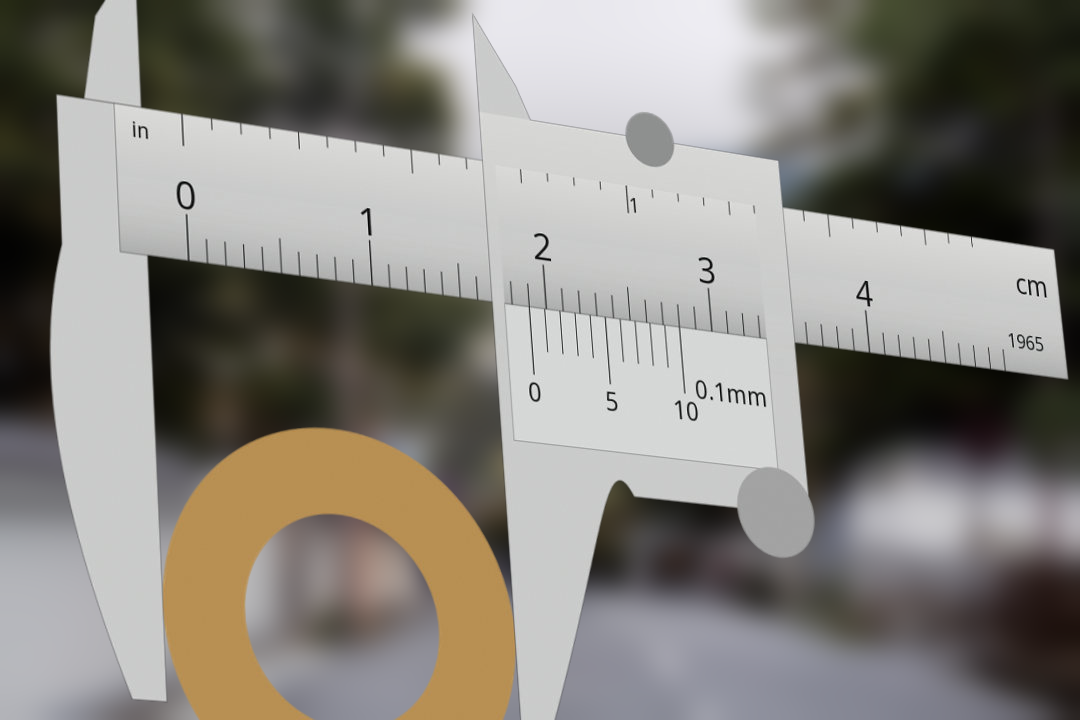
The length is 19.0mm
